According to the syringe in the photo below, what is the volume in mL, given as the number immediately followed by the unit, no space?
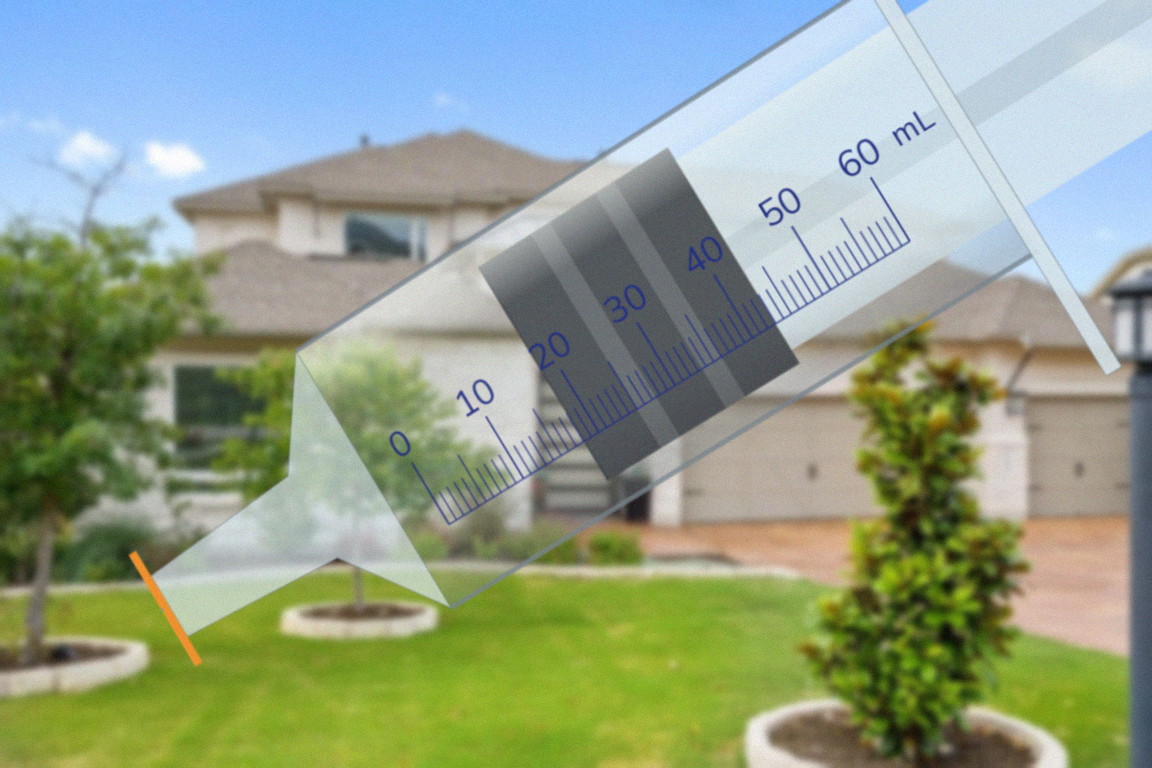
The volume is 18mL
